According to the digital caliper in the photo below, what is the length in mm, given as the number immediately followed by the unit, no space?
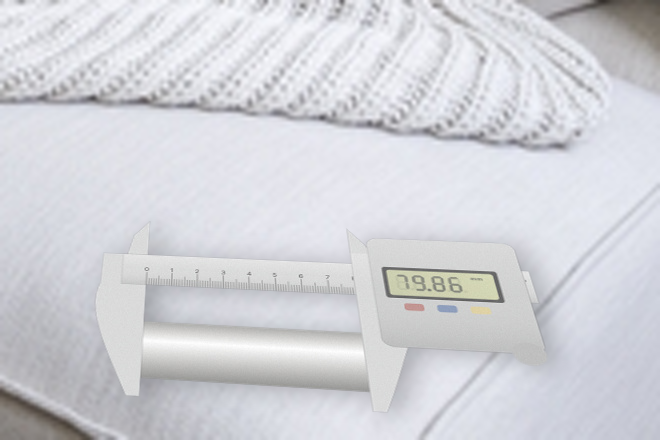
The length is 79.86mm
